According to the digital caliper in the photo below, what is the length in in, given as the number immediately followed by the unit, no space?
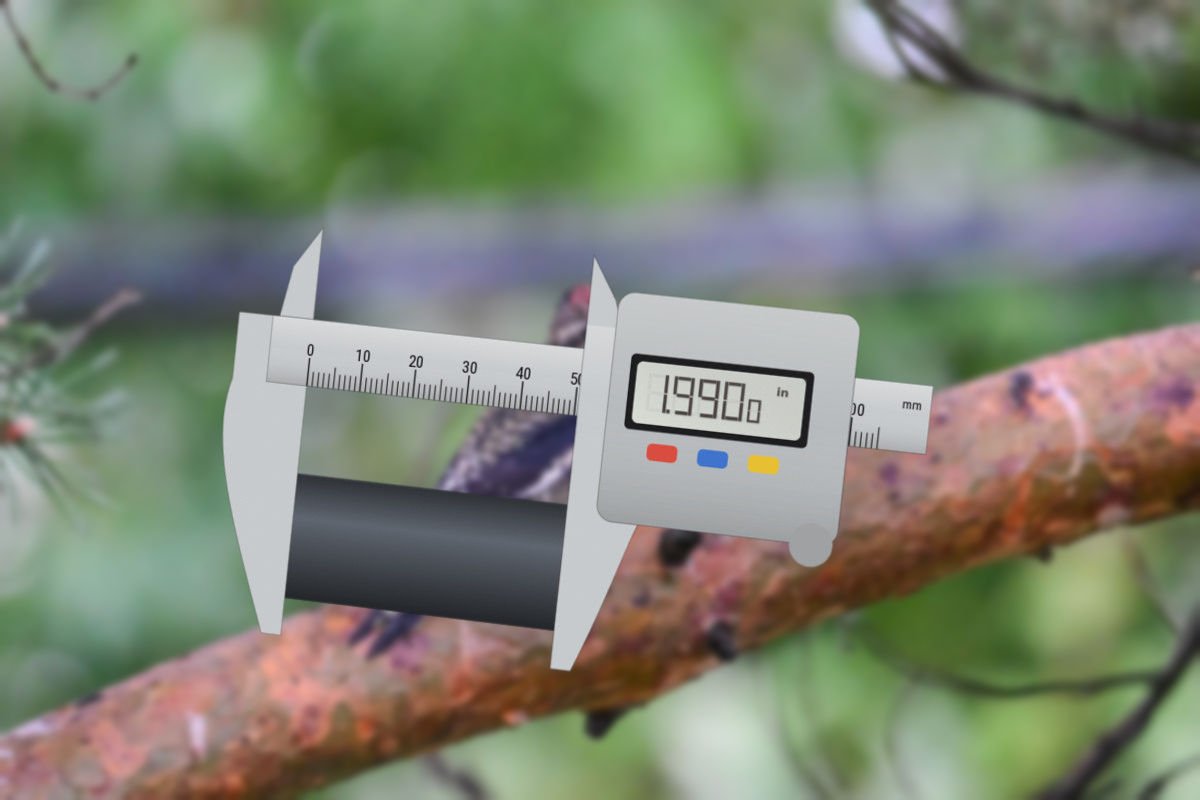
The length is 1.9900in
